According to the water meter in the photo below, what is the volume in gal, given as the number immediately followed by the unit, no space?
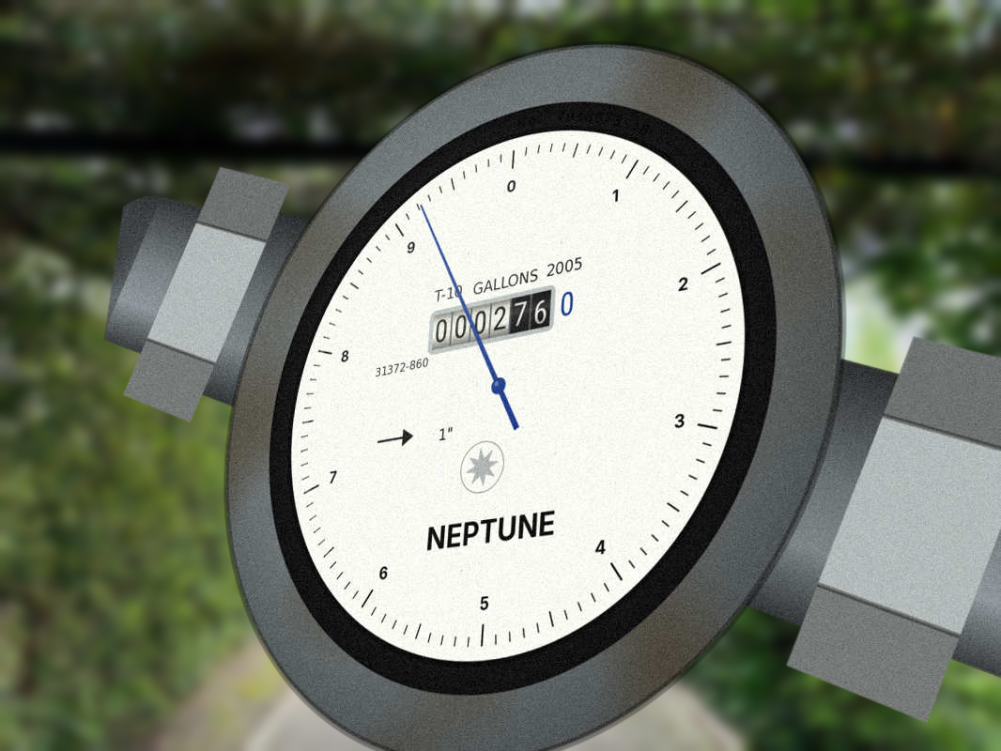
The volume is 2759.2gal
